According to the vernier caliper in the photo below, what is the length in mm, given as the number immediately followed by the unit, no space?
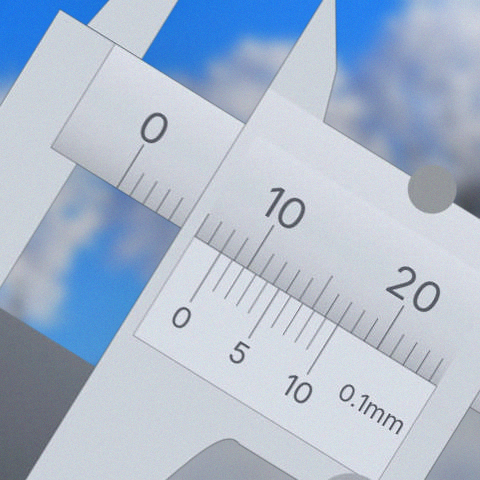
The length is 8.0mm
